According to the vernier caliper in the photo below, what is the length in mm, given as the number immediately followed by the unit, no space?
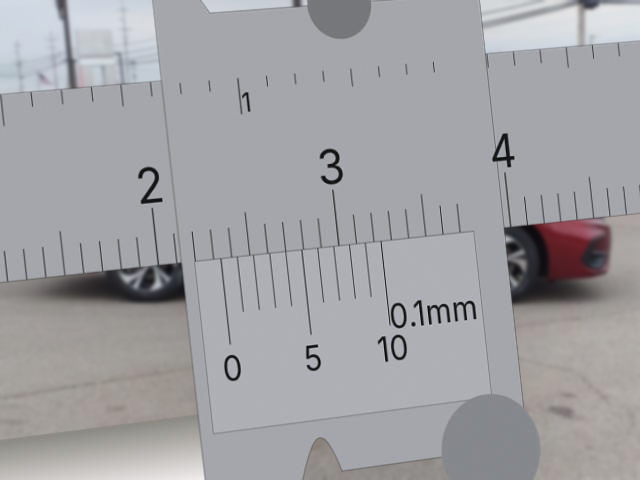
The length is 23.4mm
